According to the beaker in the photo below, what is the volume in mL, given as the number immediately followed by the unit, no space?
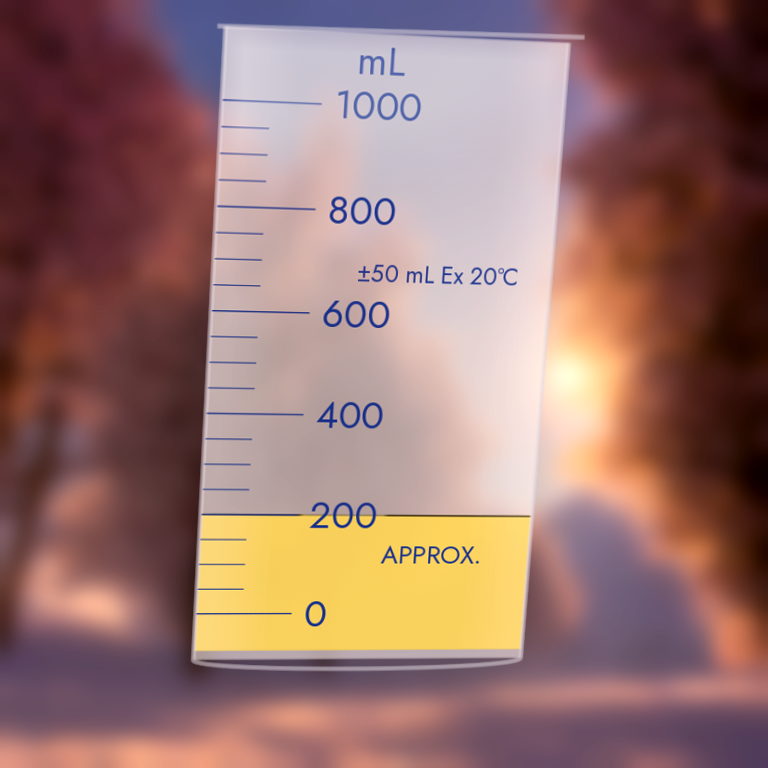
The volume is 200mL
